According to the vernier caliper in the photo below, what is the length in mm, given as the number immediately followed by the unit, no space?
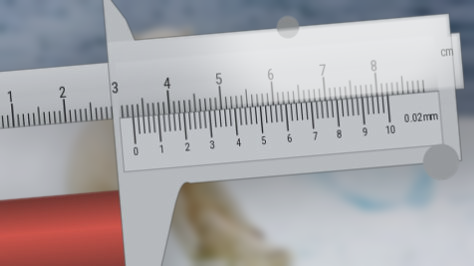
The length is 33.0mm
